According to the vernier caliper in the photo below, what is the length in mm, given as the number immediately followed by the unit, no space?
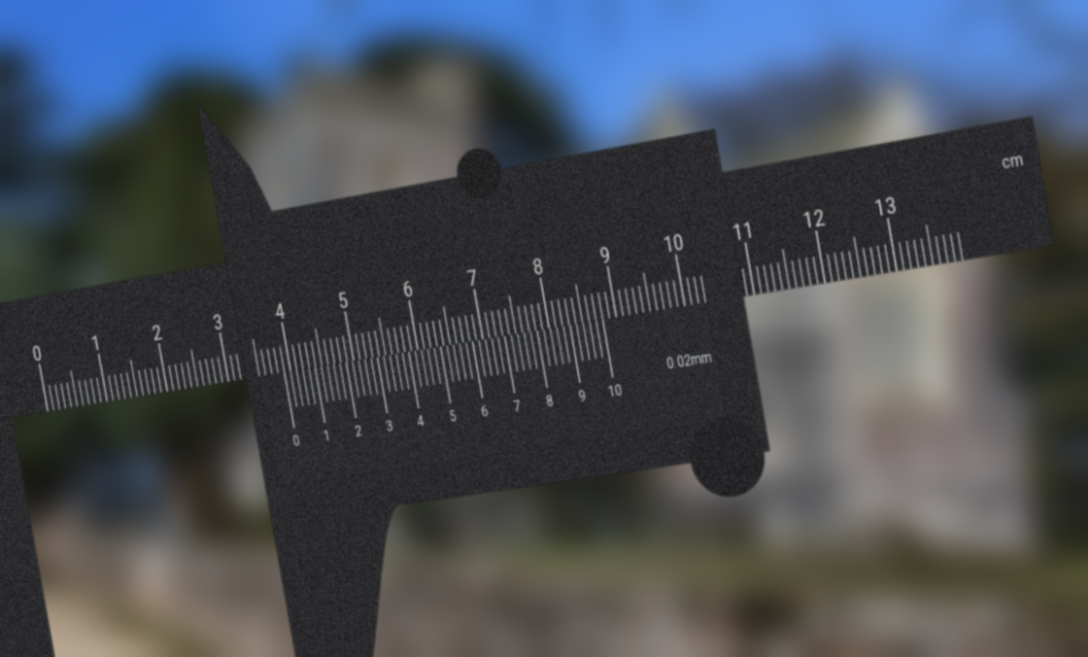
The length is 39.0mm
